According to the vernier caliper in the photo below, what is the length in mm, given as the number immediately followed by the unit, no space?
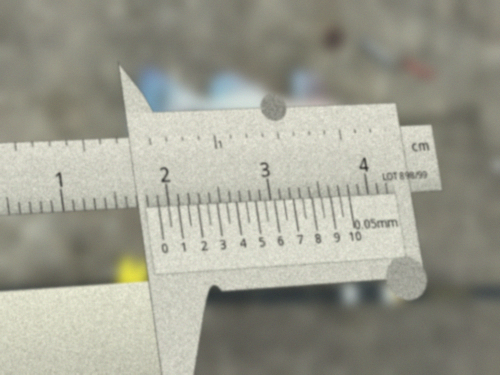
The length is 19.0mm
